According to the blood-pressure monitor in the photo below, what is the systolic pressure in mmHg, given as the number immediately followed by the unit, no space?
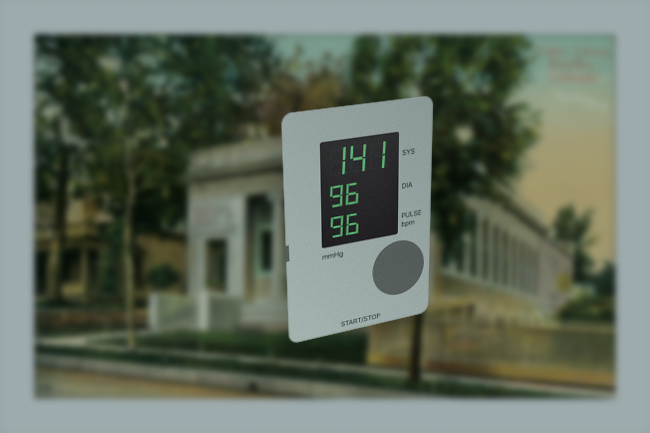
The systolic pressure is 141mmHg
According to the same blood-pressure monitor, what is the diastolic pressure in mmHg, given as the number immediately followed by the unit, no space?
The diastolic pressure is 96mmHg
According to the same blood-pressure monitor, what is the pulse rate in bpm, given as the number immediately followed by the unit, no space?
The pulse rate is 96bpm
